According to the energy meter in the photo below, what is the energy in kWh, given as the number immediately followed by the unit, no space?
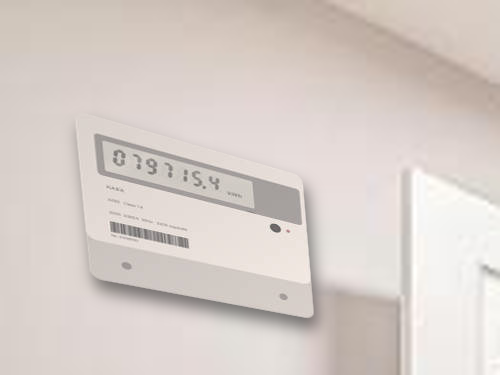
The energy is 79715.4kWh
